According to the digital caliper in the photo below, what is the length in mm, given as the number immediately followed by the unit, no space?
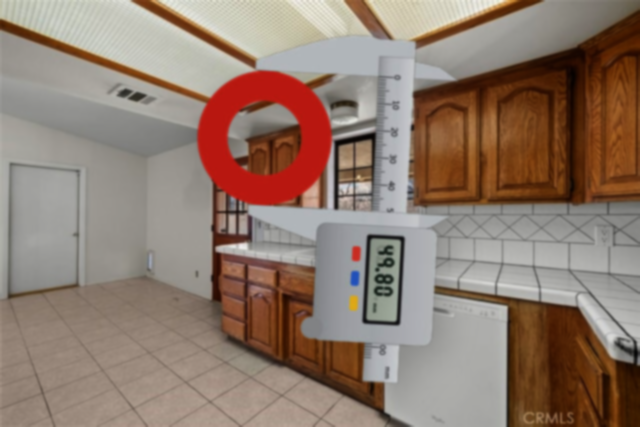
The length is 49.80mm
